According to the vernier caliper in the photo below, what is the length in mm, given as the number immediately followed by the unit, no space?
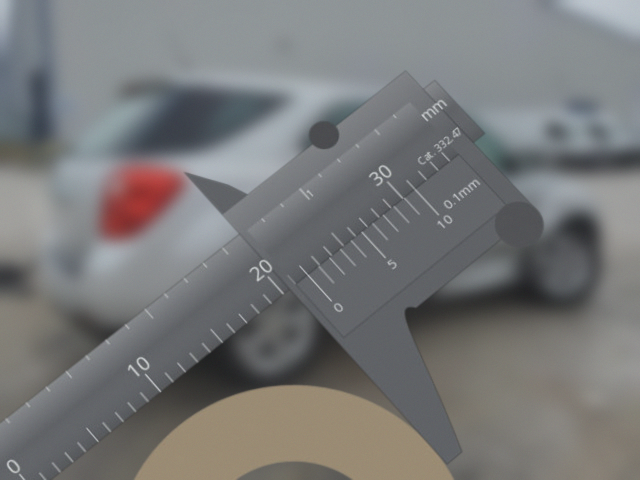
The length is 22.0mm
